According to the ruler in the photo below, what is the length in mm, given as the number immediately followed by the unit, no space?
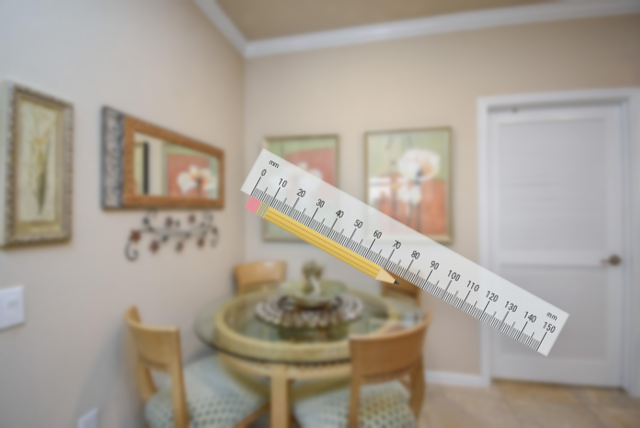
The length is 80mm
